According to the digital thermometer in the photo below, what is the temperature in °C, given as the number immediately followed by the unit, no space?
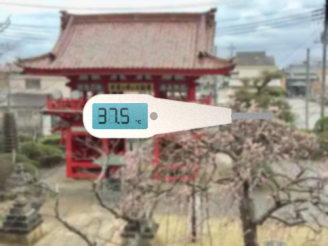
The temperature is 37.5°C
